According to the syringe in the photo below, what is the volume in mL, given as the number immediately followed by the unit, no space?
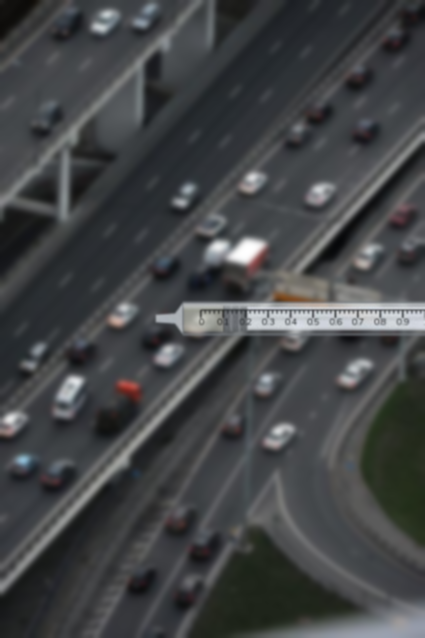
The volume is 0.1mL
